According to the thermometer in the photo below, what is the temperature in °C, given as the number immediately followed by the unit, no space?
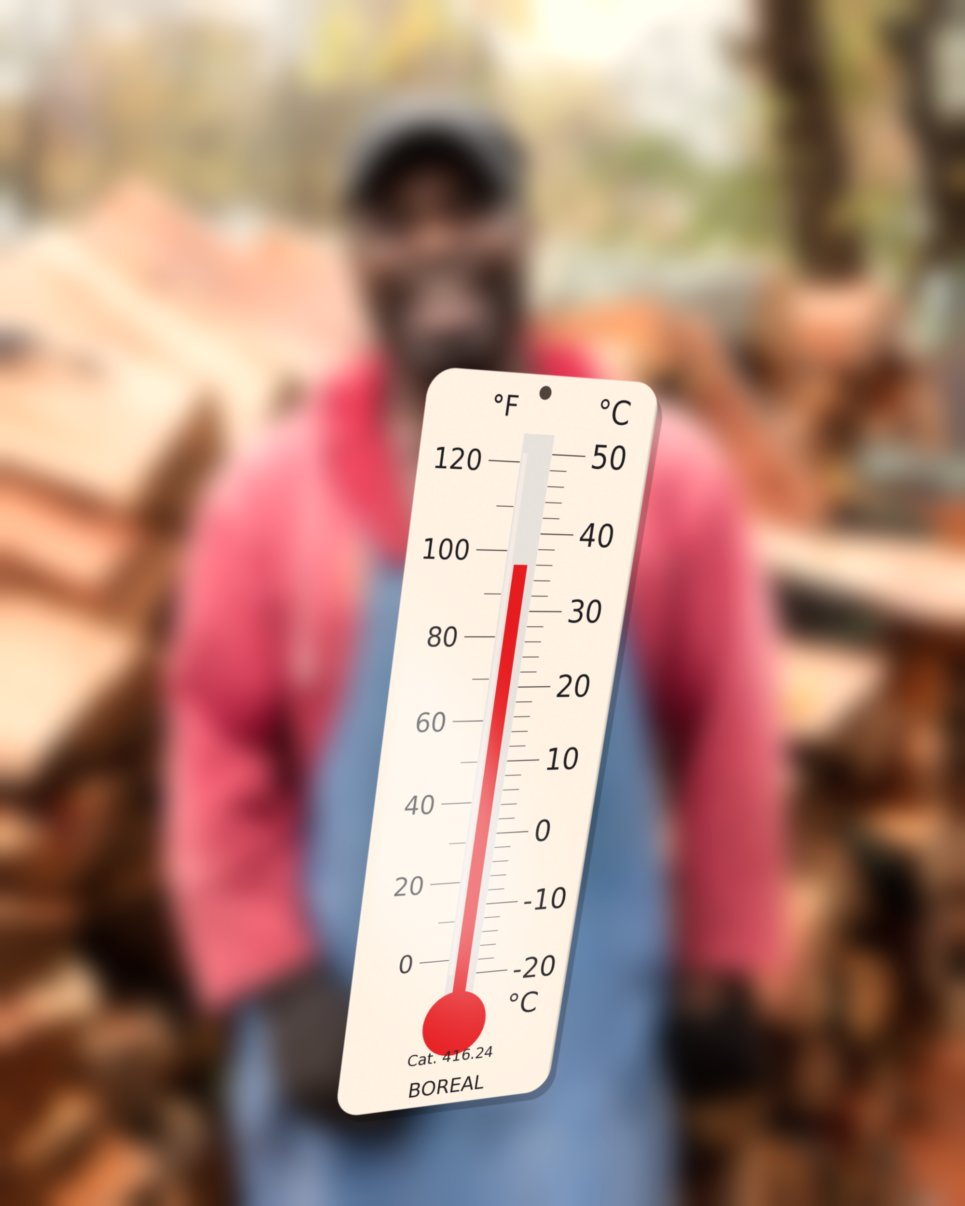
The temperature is 36°C
